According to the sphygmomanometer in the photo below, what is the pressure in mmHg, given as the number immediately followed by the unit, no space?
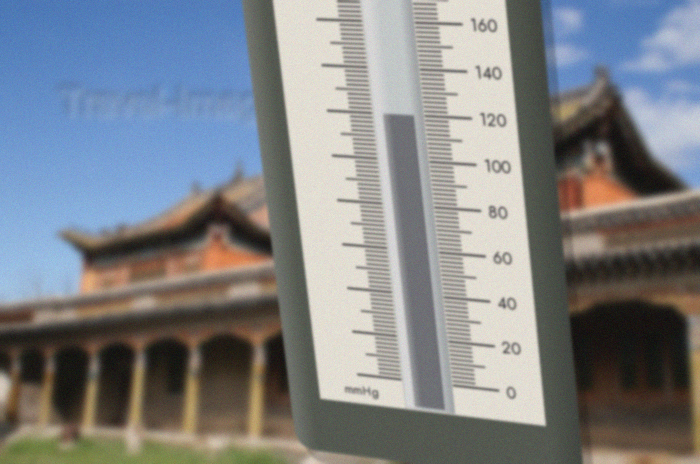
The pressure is 120mmHg
